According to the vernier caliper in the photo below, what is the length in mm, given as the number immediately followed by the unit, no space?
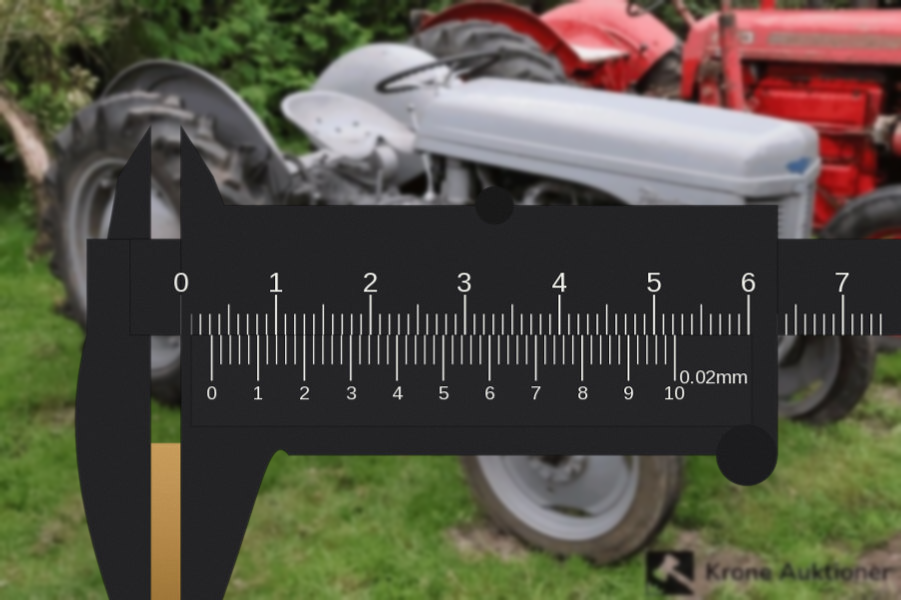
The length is 3.2mm
